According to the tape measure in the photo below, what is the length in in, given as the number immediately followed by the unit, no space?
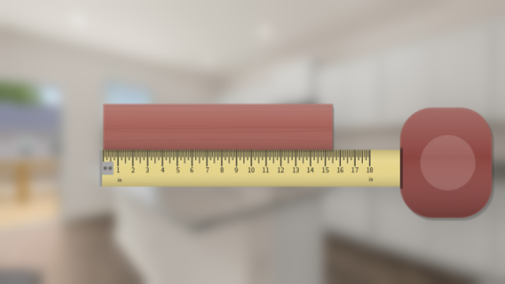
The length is 15.5in
